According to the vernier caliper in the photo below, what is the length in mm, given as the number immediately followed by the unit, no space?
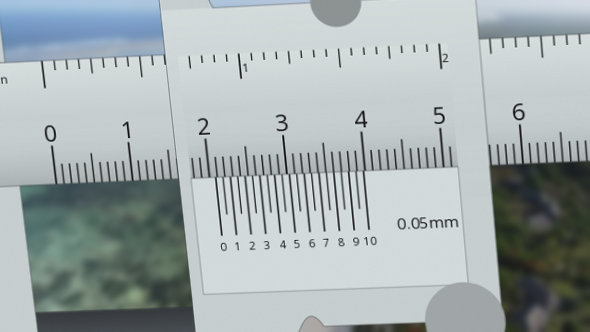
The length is 20.8mm
